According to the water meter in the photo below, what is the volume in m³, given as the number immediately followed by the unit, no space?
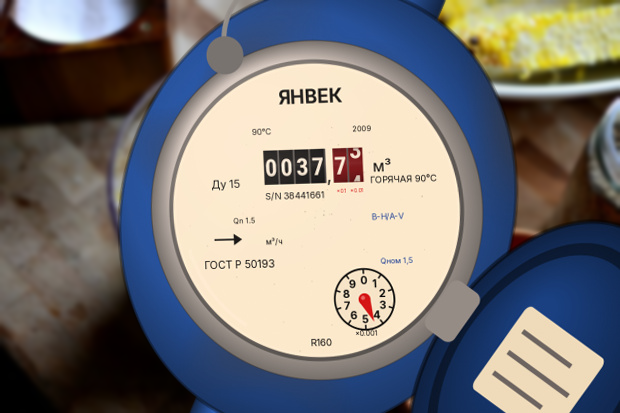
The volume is 37.734m³
